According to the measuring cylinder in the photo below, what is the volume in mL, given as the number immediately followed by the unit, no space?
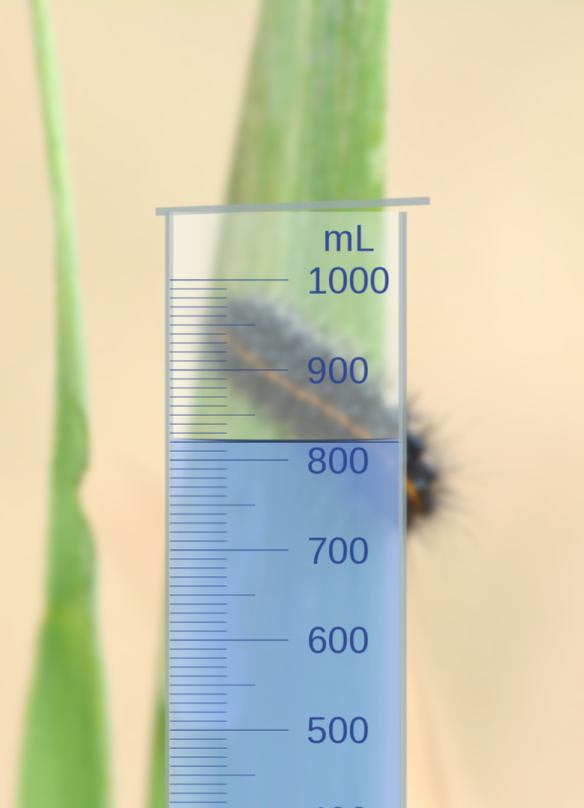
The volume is 820mL
